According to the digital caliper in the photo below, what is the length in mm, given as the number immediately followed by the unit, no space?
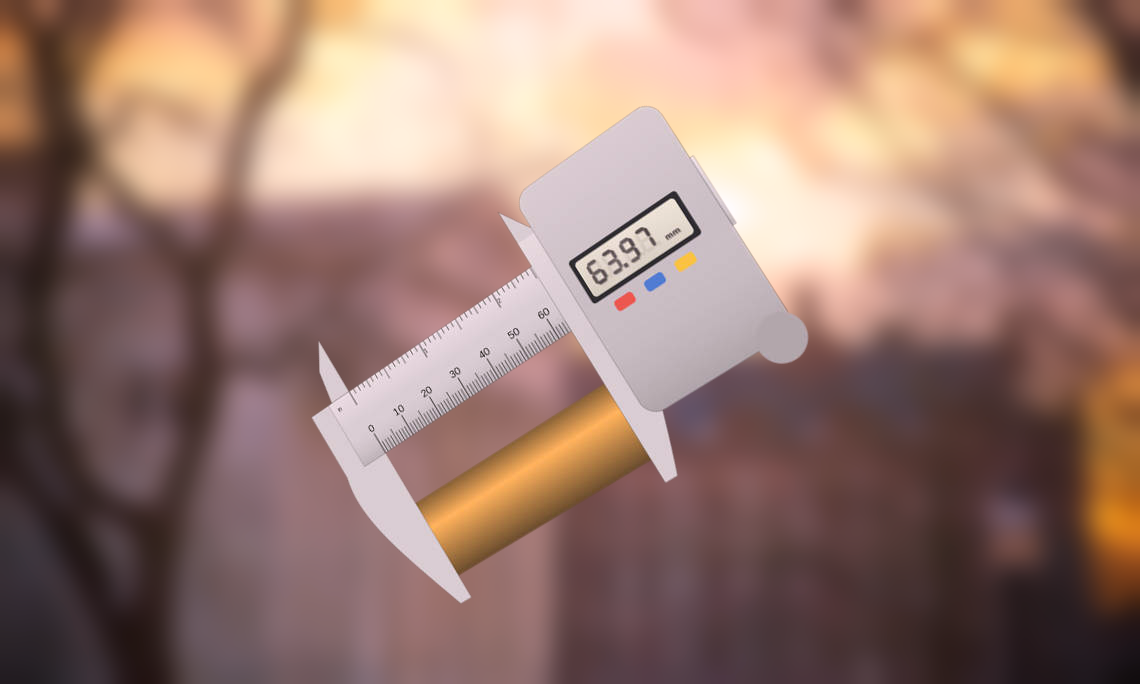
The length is 63.97mm
